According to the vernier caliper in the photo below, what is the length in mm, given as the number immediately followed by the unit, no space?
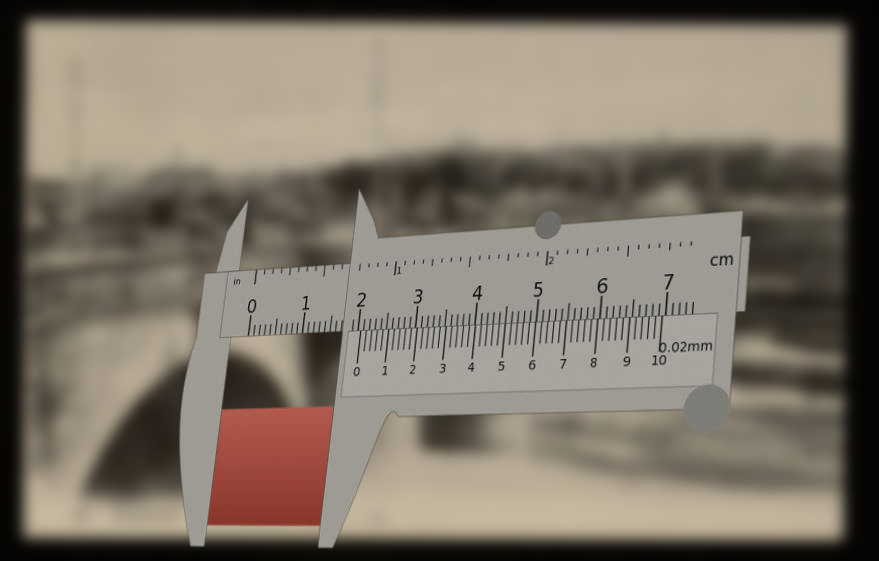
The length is 20.5mm
